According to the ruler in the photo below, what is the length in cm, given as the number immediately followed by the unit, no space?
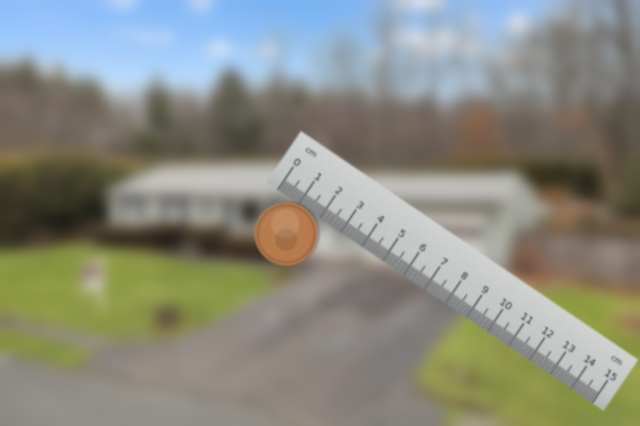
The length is 2.5cm
